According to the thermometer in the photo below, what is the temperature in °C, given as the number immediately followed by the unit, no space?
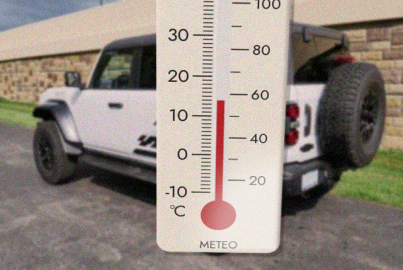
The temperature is 14°C
